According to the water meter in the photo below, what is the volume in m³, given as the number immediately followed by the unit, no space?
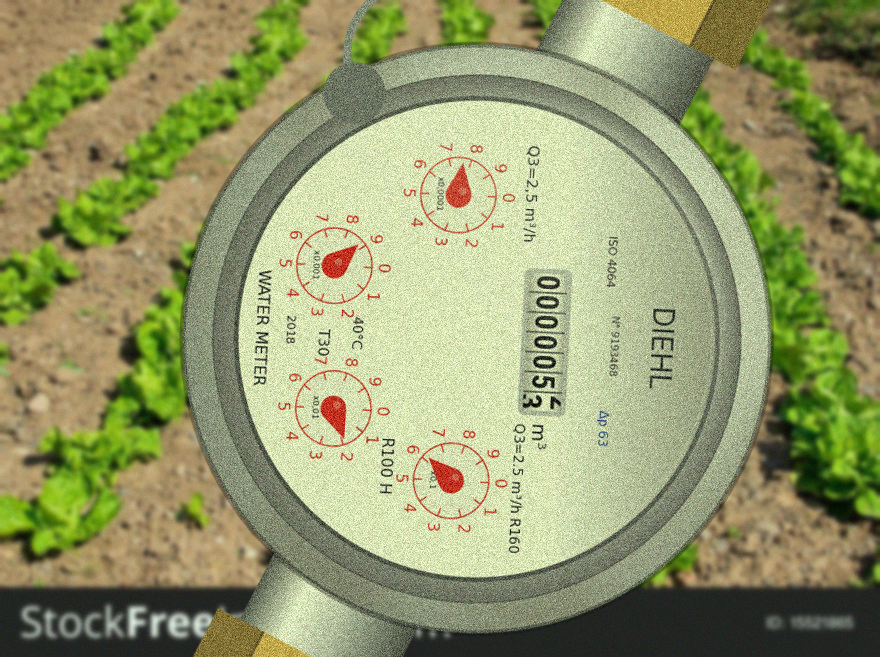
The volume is 52.6187m³
